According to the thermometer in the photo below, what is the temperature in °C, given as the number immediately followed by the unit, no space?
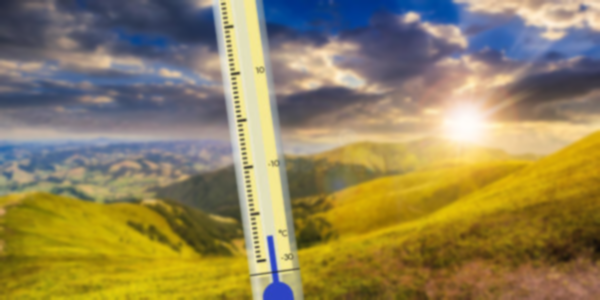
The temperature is -25°C
